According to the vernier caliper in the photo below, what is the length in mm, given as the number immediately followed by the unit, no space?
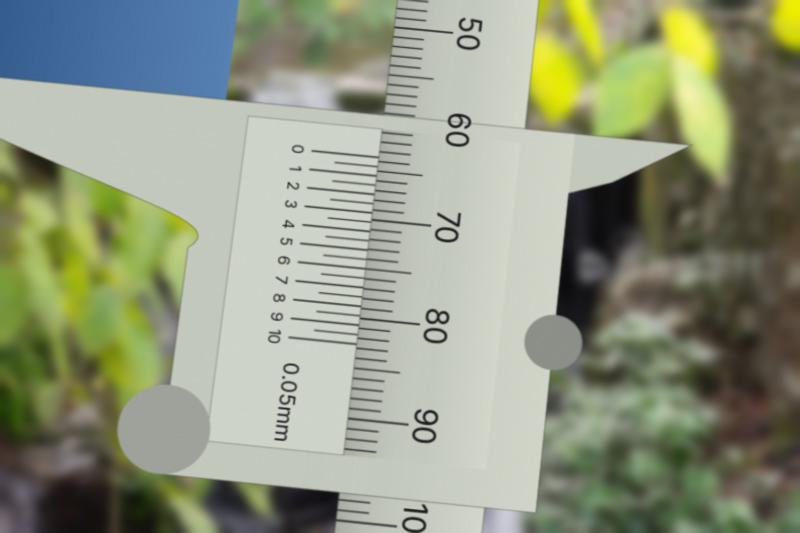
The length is 63.6mm
